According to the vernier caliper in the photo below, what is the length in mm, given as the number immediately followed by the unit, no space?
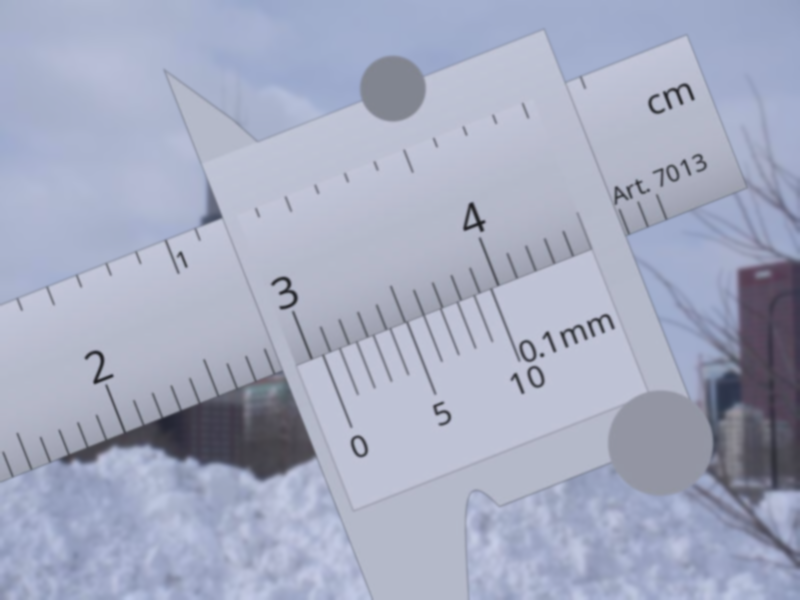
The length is 30.6mm
